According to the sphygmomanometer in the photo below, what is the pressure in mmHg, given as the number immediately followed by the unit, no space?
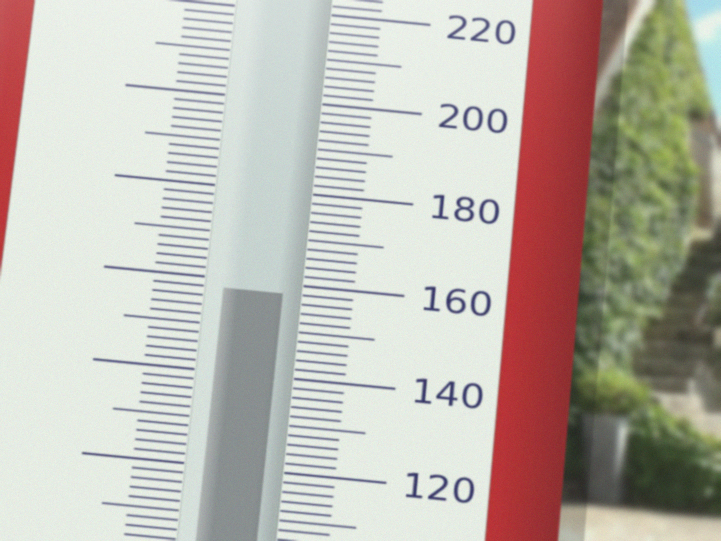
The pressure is 158mmHg
